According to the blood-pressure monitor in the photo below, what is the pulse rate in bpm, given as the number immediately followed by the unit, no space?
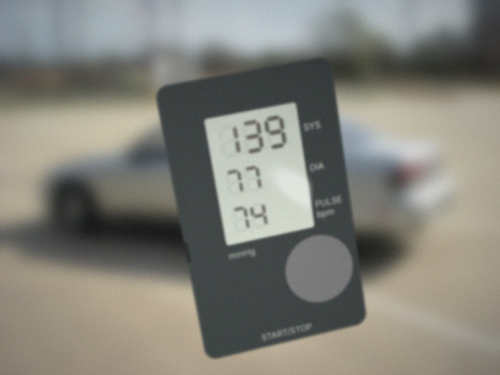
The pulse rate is 74bpm
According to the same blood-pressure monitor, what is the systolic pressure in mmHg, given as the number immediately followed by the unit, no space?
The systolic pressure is 139mmHg
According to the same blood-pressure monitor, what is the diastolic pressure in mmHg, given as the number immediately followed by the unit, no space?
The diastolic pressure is 77mmHg
